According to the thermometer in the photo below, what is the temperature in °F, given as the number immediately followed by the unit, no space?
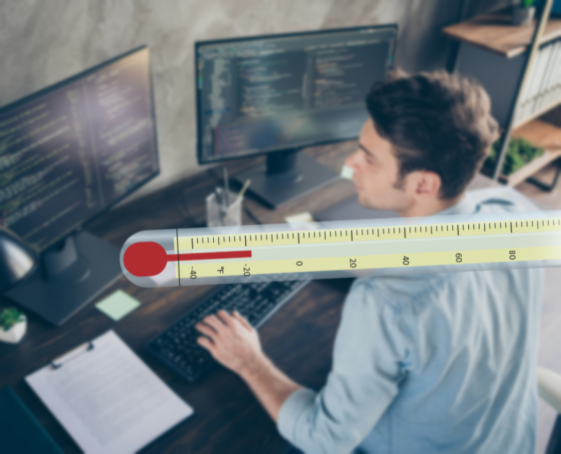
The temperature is -18°F
